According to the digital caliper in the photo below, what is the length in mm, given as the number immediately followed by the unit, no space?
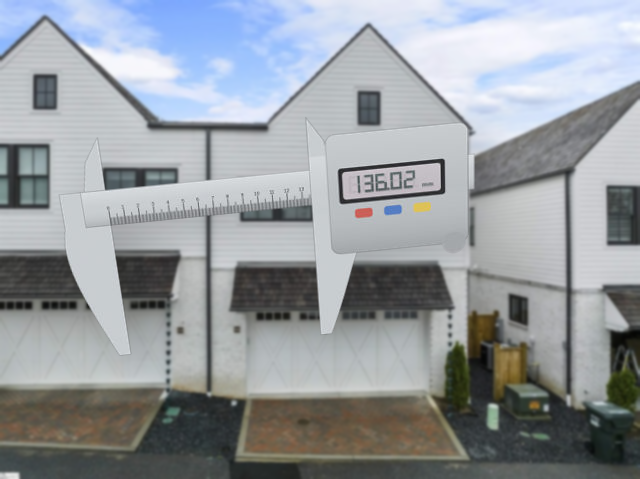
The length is 136.02mm
